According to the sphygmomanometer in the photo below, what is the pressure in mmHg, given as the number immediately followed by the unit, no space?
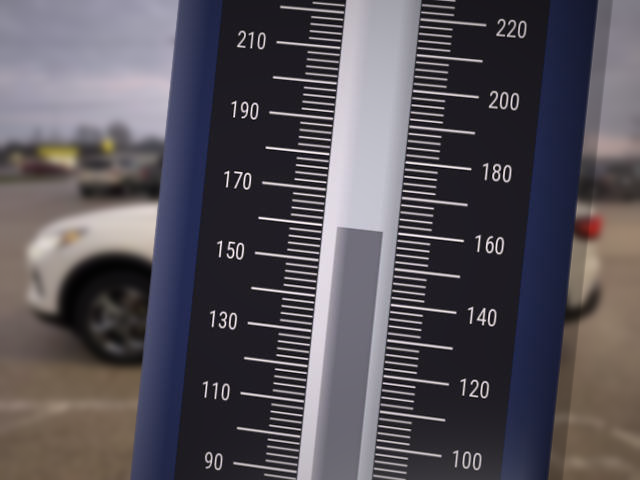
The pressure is 160mmHg
